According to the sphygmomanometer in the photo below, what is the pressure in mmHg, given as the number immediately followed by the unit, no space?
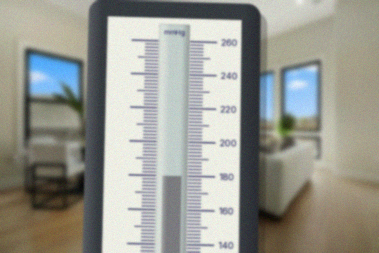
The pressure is 180mmHg
